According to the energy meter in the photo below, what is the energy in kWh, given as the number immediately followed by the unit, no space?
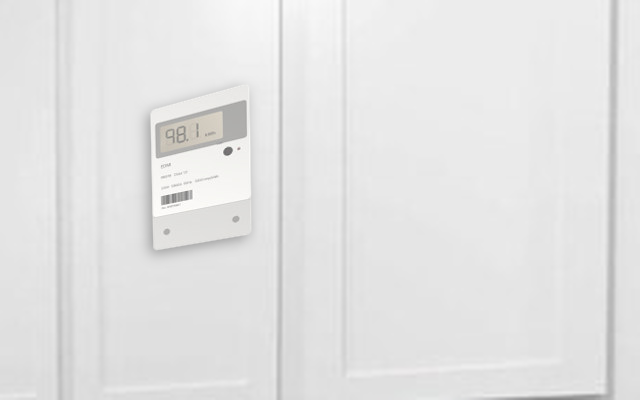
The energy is 98.1kWh
